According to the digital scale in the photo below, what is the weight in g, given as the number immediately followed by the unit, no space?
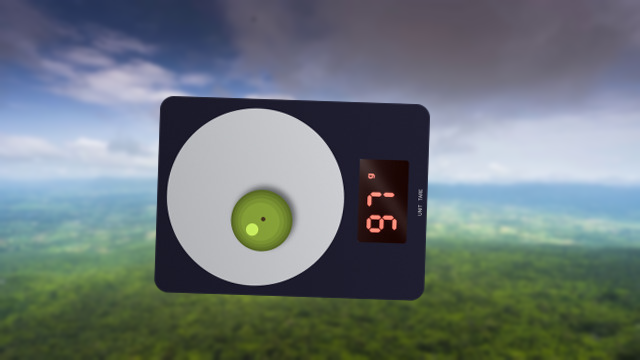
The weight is 97g
